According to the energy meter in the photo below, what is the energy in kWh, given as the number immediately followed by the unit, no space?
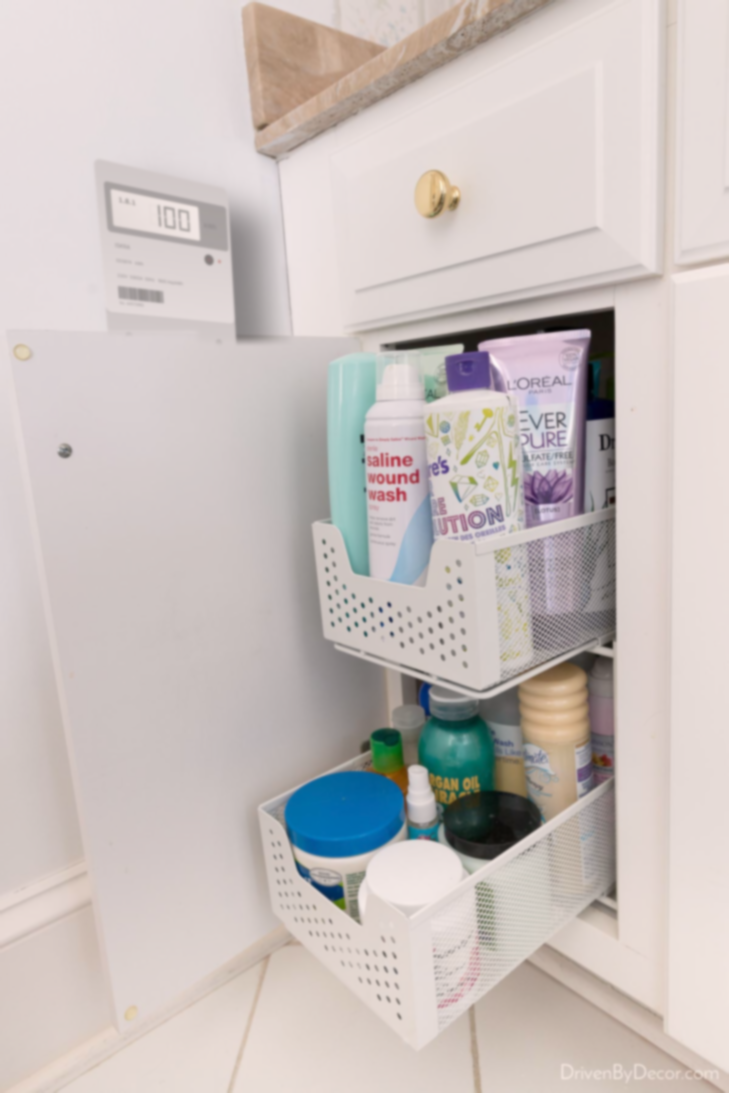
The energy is 100kWh
